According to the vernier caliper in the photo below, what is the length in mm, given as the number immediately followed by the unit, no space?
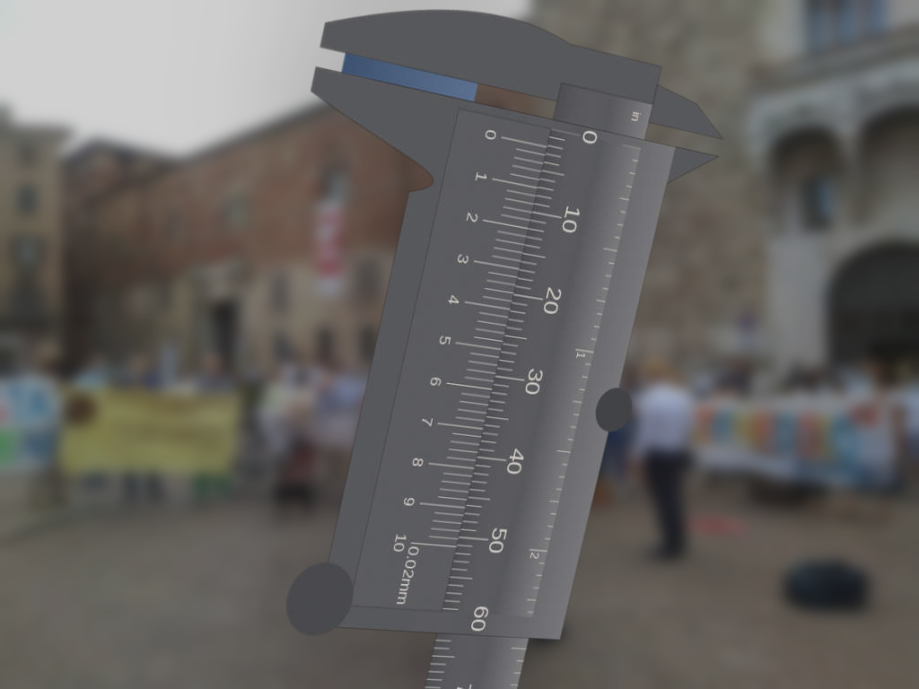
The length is 2.2mm
